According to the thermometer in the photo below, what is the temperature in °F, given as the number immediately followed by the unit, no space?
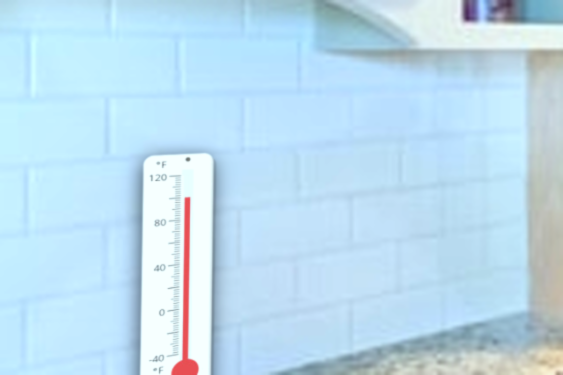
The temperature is 100°F
